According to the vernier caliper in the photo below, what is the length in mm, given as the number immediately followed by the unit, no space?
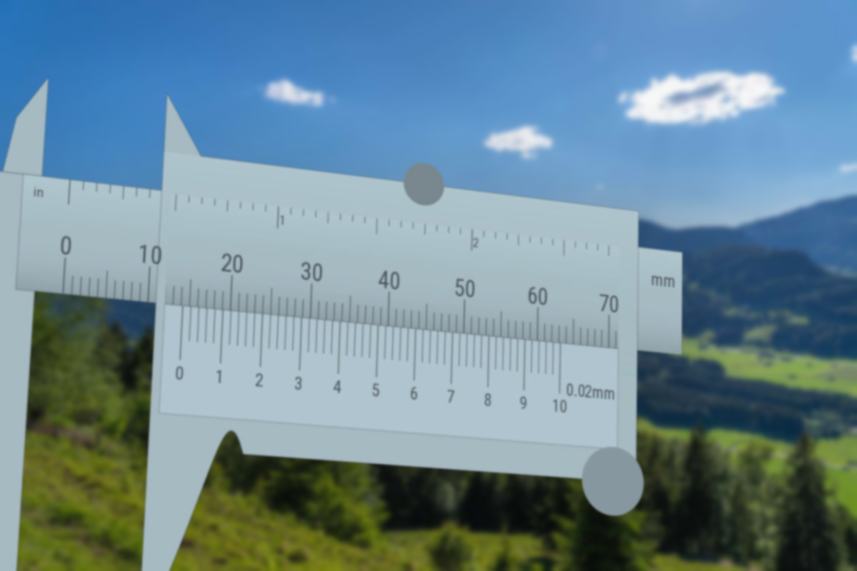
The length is 14.2mm
